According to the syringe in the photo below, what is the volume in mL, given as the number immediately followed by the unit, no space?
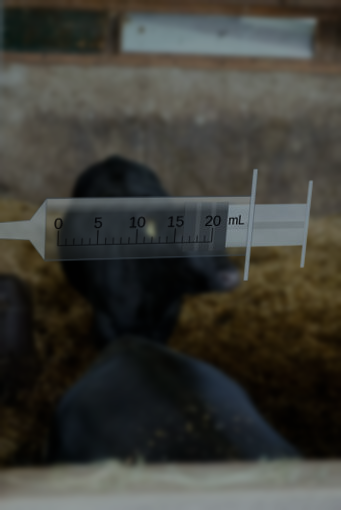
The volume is 16mL
